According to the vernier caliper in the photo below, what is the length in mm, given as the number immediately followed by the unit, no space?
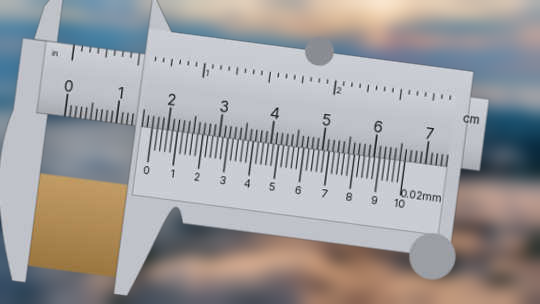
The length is 17.0mm
